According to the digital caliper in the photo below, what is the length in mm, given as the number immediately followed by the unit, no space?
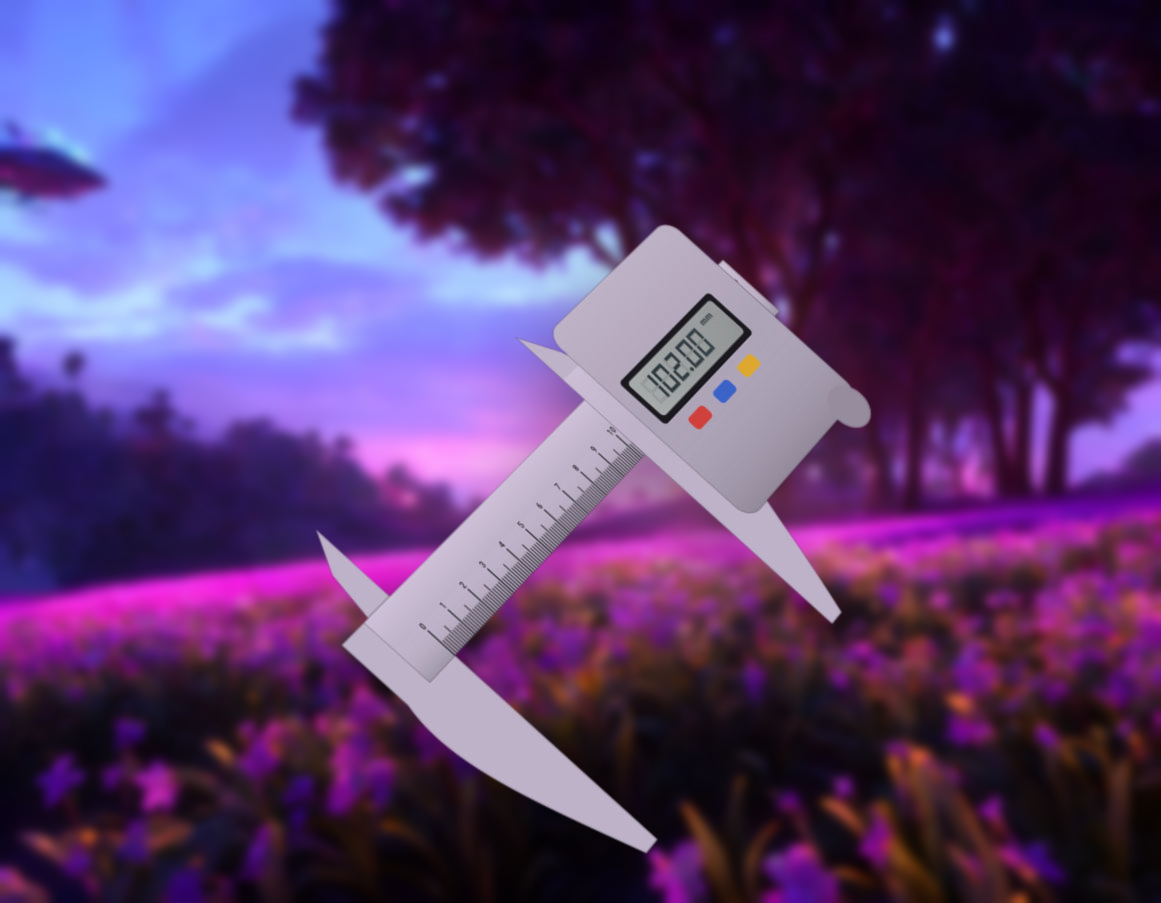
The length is 102.00mm
